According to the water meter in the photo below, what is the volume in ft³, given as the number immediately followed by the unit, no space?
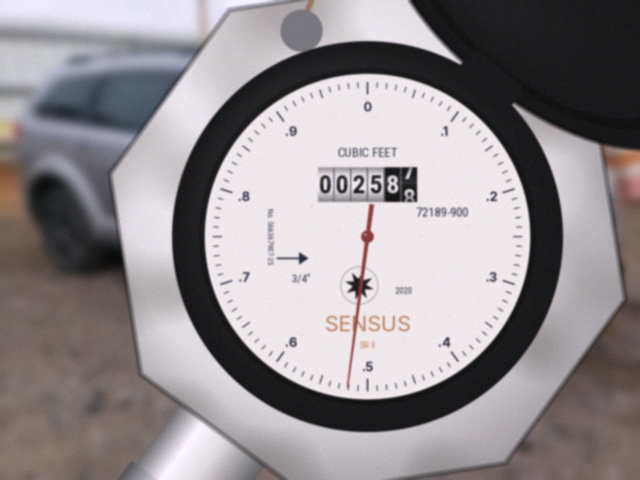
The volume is 2587.52ft³
